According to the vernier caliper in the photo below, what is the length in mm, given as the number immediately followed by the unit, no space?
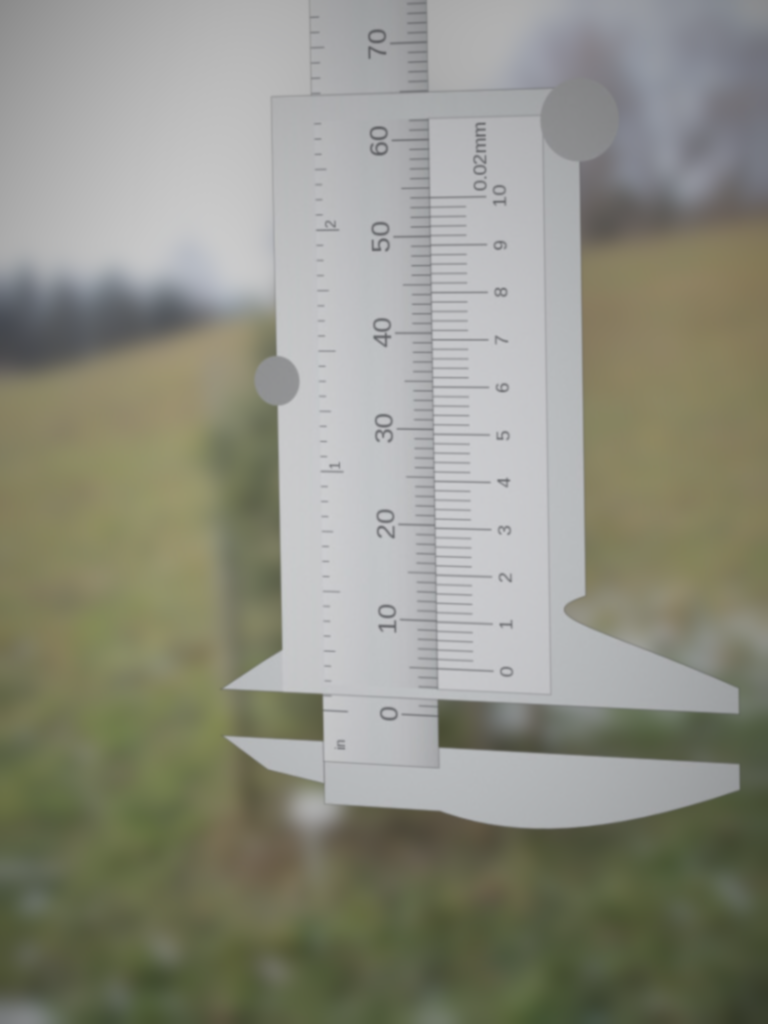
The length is 5.0mm
